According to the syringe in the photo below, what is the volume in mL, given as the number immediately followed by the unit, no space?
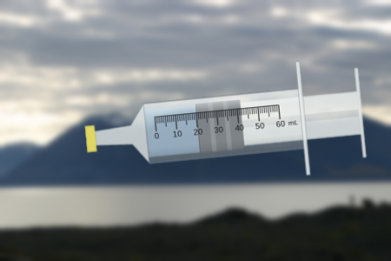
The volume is 20mL
